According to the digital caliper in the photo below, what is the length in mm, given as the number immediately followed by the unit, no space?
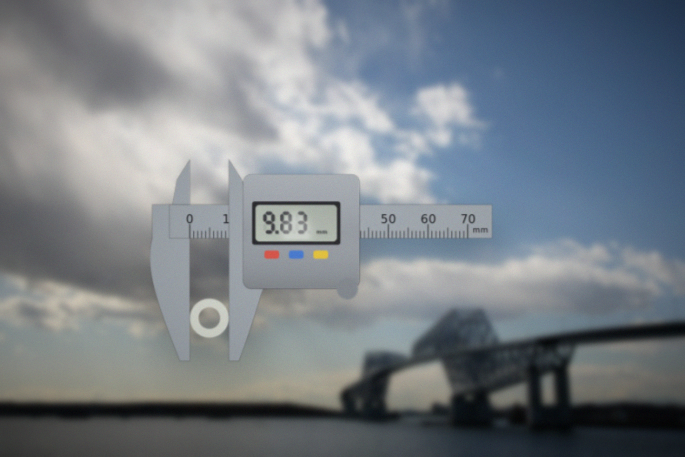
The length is 9.83mm
